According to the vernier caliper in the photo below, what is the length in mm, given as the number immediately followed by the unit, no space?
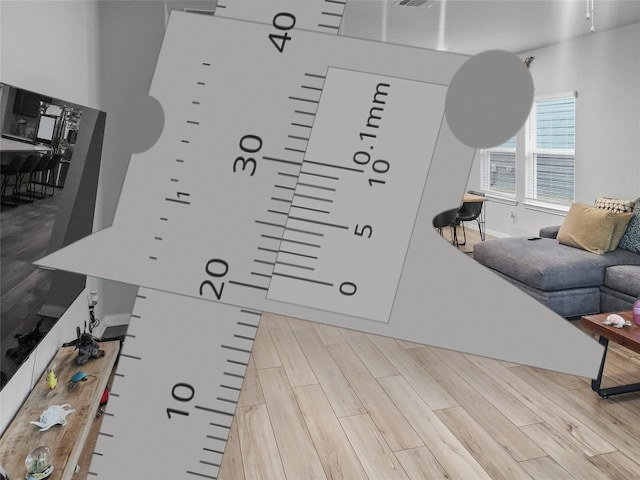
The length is 21.3mm
